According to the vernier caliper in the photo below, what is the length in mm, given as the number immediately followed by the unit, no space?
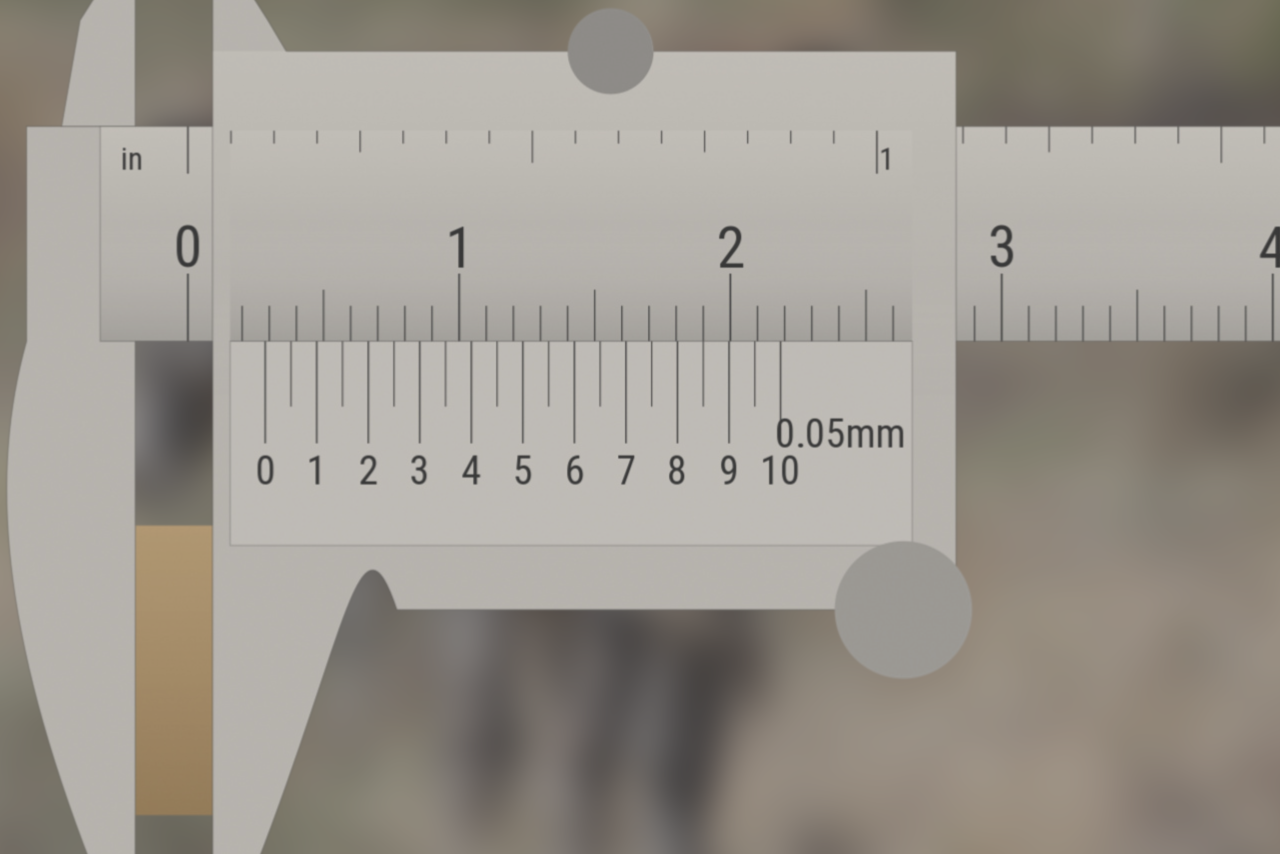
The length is 2.85mm
